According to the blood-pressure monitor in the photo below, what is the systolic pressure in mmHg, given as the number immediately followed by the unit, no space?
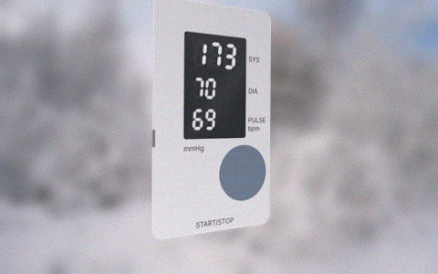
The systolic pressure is 173mmHg
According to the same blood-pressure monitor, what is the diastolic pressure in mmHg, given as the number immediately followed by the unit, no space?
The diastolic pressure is 70mmHg
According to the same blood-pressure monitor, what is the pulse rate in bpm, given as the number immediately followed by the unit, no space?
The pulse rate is 69bpm
